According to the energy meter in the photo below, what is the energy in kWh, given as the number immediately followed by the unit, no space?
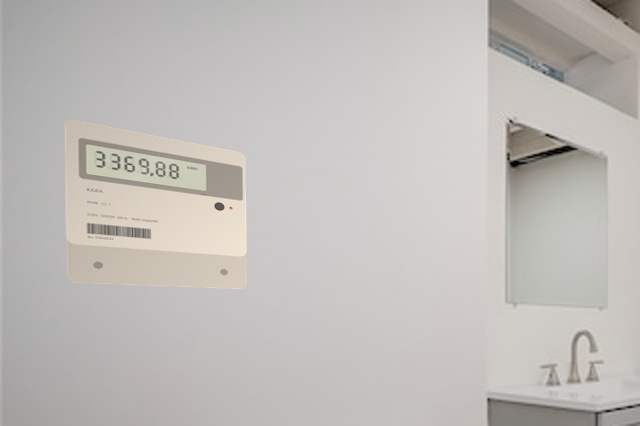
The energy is 3369.88kWh
